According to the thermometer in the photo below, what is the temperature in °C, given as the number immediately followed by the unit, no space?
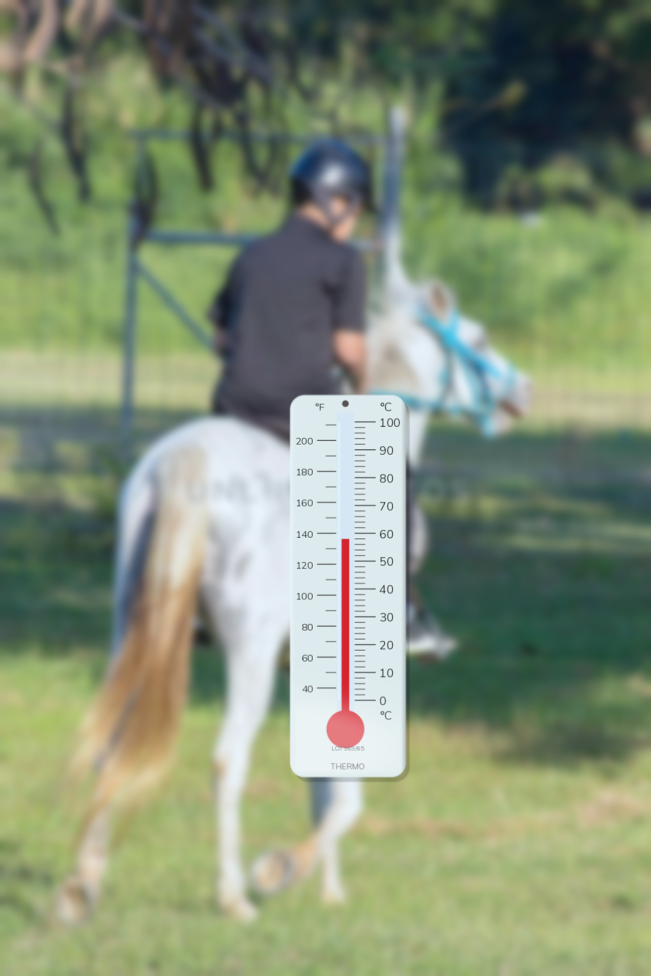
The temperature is 58°C
